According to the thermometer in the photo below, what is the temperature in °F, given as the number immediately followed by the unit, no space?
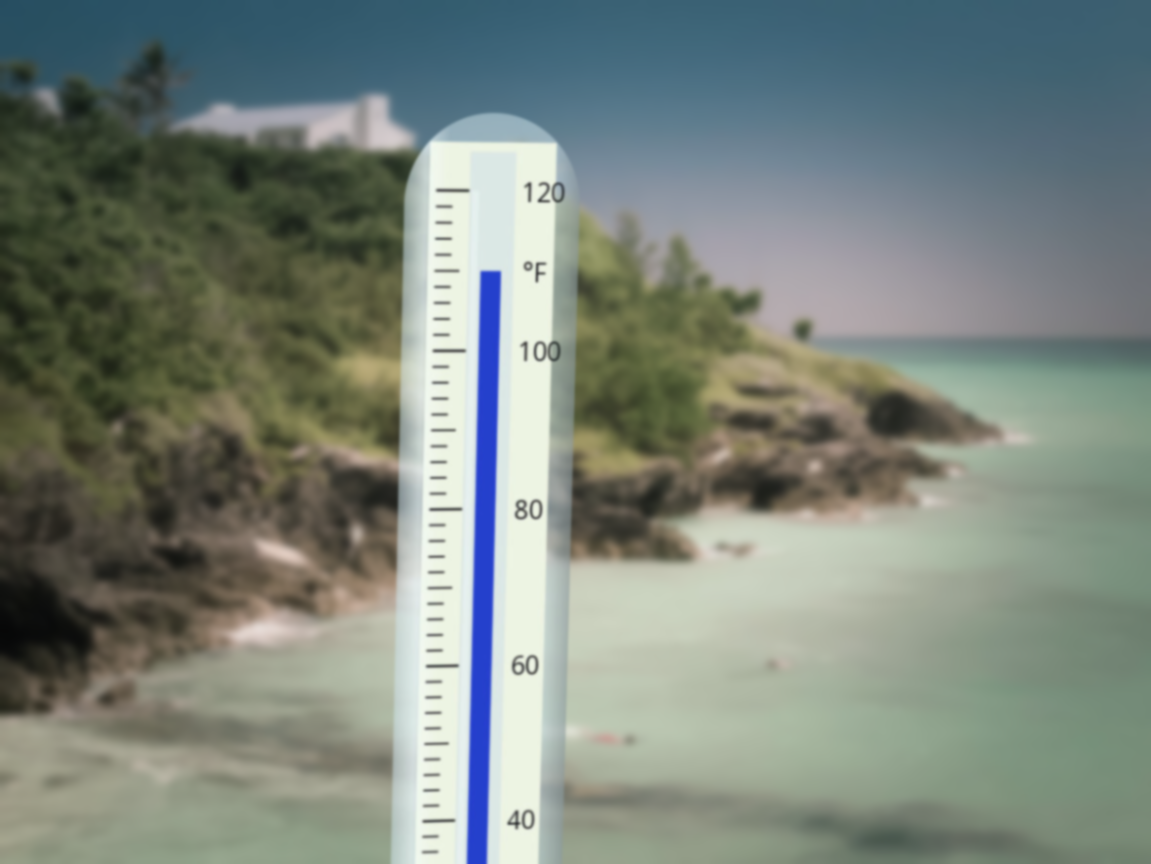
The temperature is 110°F
